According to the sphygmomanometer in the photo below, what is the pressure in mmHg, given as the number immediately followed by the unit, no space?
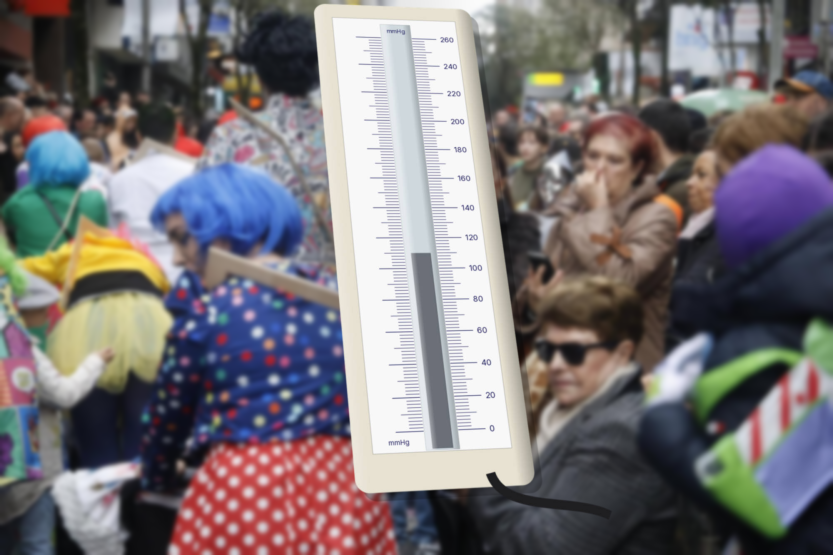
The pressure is 110mmHg
